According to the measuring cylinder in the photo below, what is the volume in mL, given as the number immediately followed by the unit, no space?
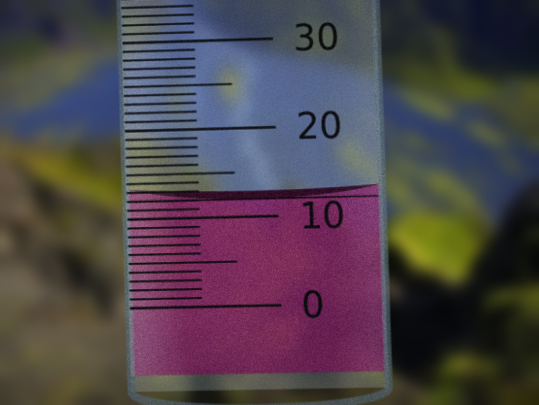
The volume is 12mL
